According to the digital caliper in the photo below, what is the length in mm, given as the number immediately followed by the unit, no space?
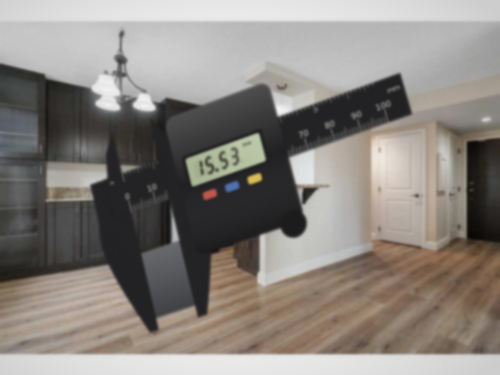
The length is 15.53mm
